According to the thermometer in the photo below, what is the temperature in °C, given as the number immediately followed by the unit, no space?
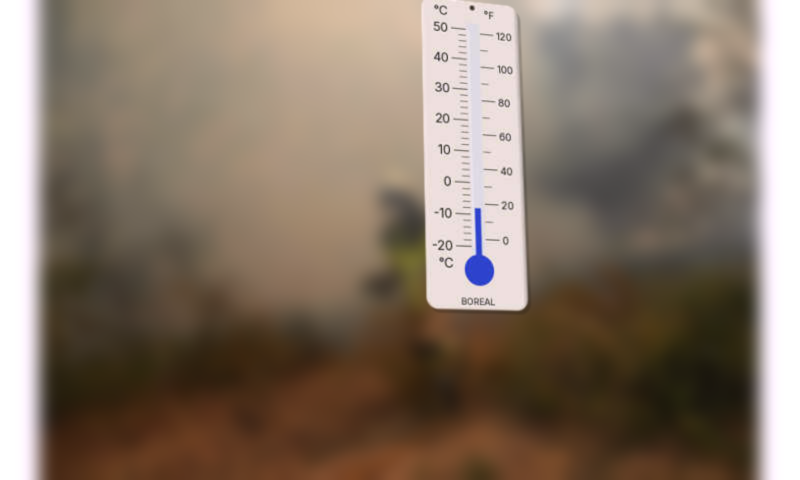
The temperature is -8°C
